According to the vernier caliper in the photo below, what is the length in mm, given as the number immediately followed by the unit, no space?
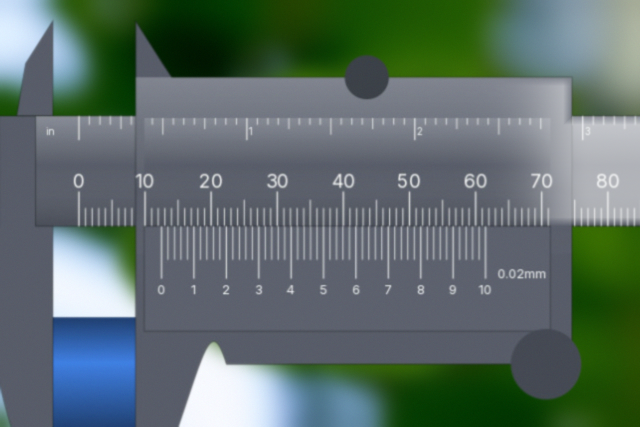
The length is 12.5mm
